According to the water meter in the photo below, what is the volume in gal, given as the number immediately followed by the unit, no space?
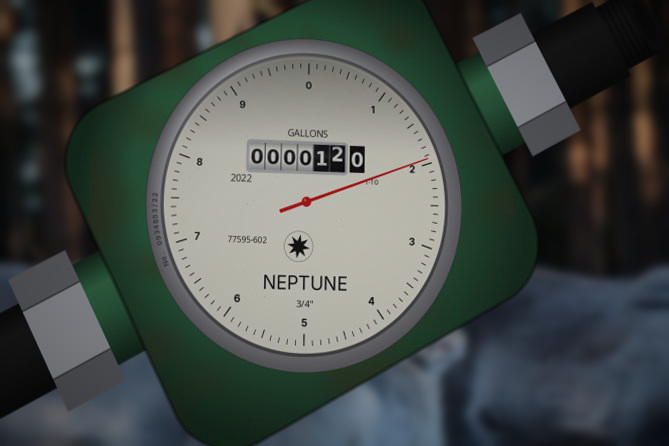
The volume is 121.9gal
